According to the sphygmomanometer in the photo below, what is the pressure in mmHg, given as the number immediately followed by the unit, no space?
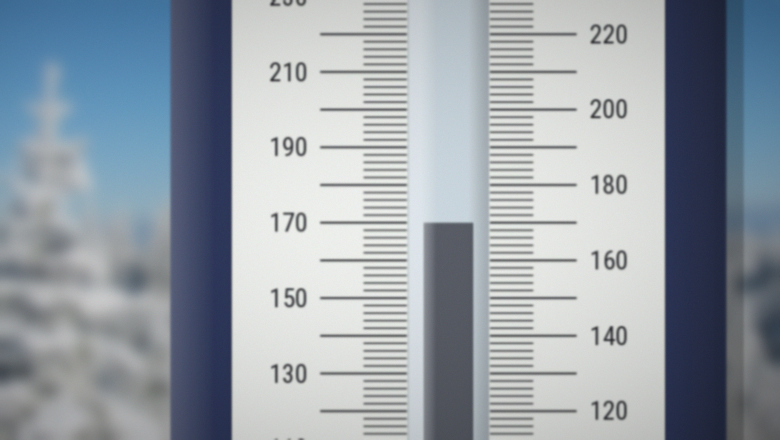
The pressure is 170mmHg
